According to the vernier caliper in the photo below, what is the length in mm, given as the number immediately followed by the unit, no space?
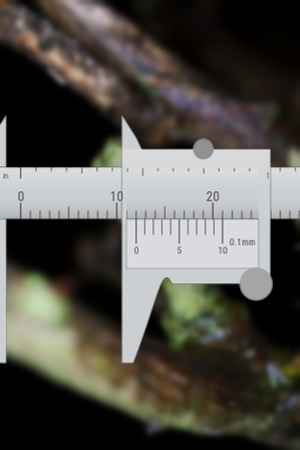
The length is 12.0mm
